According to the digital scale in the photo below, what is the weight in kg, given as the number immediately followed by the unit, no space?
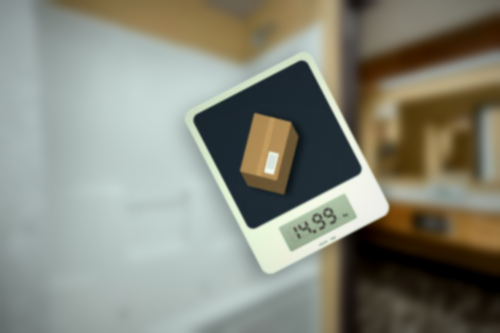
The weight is 14.99kg
